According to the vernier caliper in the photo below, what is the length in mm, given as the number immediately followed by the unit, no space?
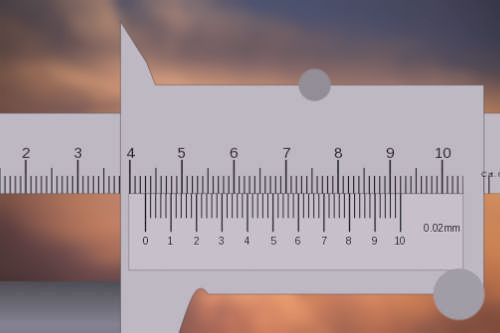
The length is 43.0mm
